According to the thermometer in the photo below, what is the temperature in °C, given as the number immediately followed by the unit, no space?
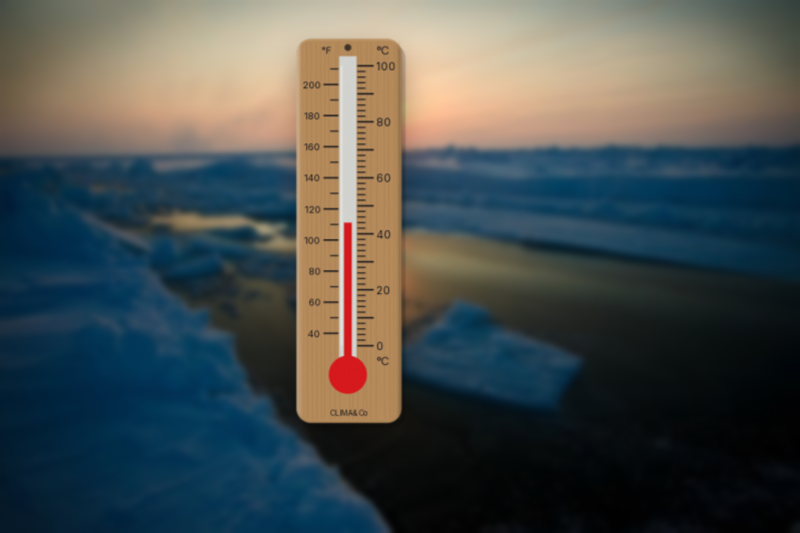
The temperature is 44°C
